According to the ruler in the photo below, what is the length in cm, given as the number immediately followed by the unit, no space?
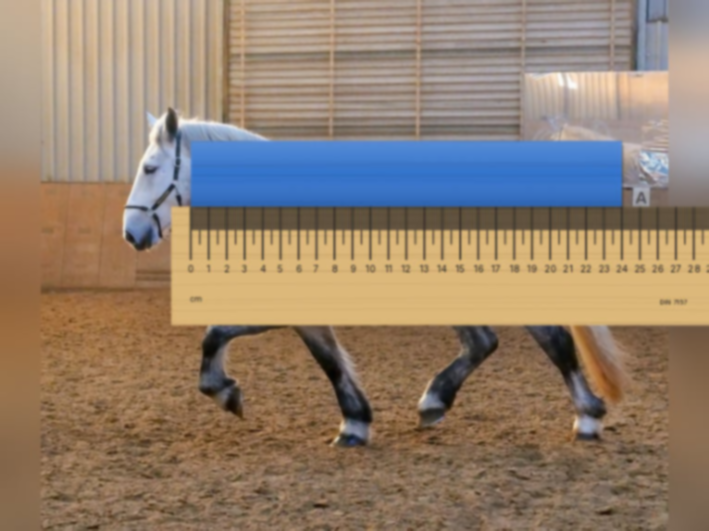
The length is 24cm
